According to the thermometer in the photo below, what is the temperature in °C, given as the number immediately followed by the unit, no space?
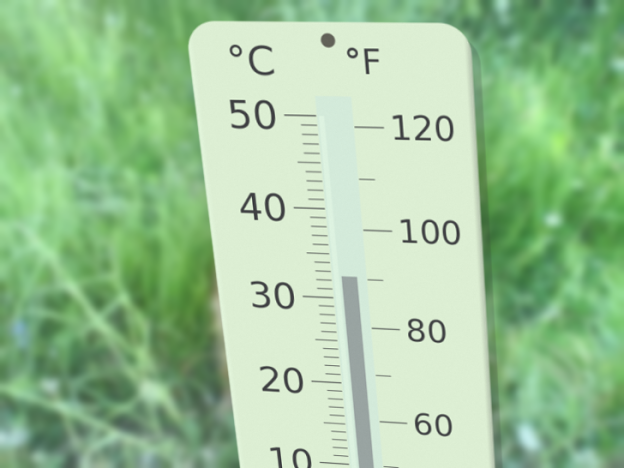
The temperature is 32.5°C
